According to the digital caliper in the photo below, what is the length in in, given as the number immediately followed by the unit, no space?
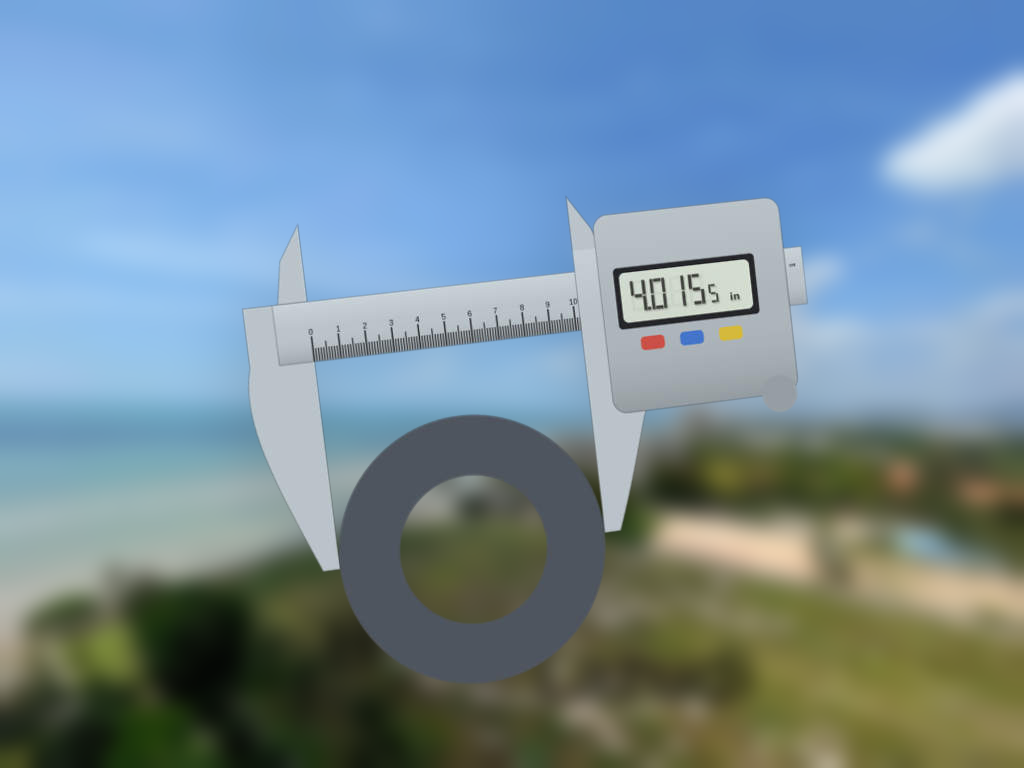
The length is 4.0155in
